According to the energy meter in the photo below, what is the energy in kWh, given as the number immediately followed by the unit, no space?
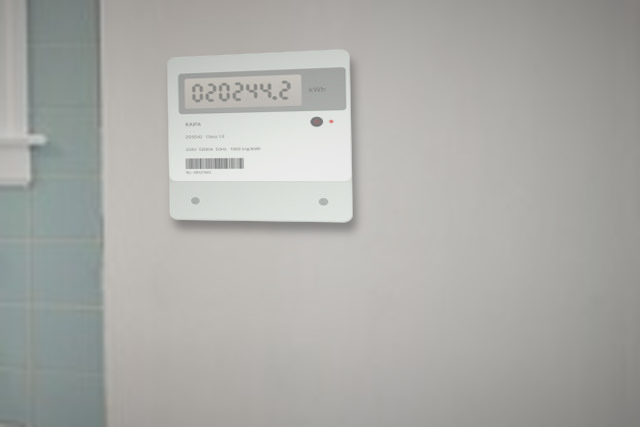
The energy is 20244.2kWh
